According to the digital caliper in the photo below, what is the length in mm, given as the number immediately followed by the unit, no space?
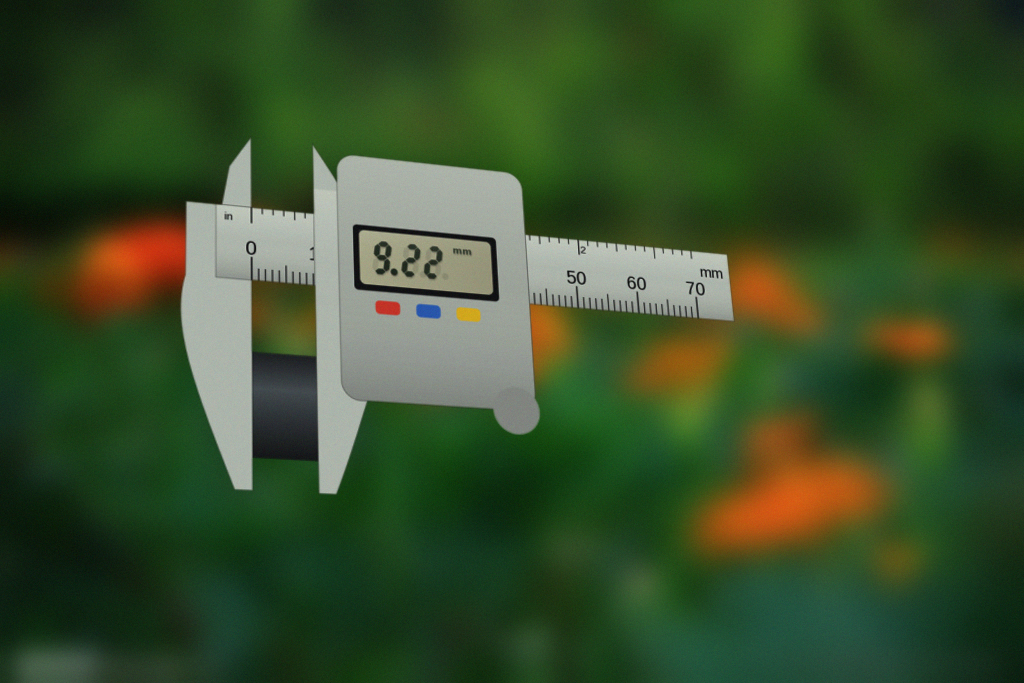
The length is 9.22mm
